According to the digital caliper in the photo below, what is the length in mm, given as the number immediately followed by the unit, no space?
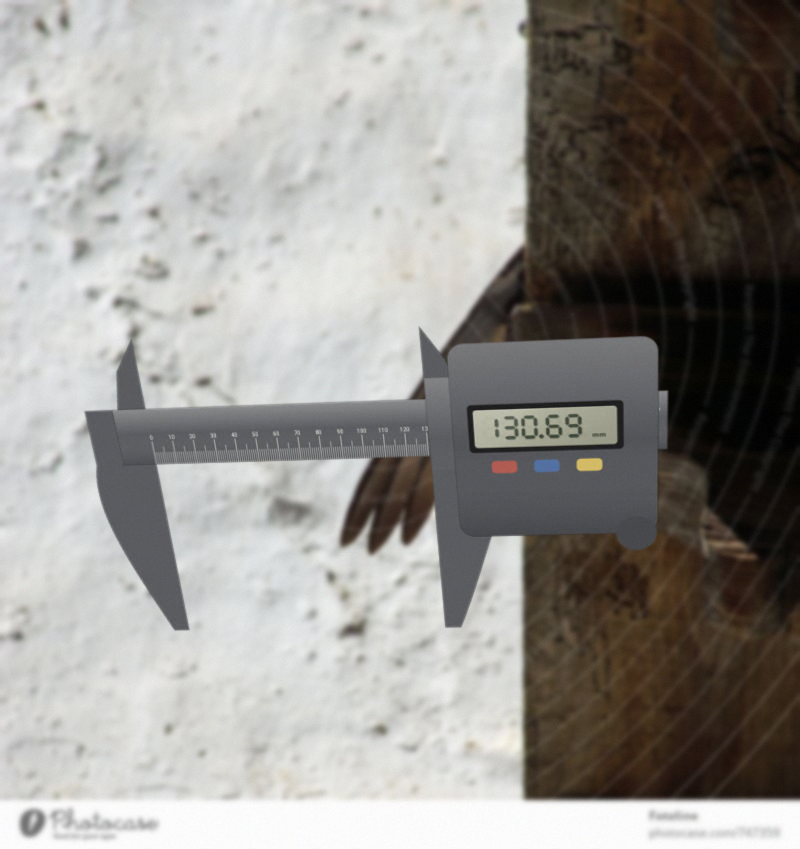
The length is 130.69mm
